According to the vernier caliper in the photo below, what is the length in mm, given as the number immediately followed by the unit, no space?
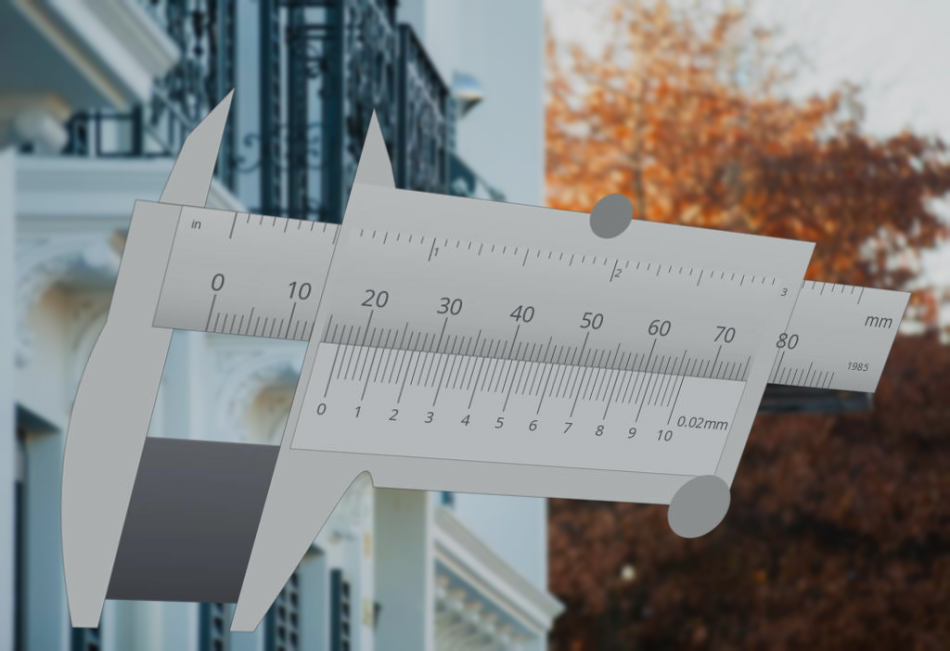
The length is 17.0mm
